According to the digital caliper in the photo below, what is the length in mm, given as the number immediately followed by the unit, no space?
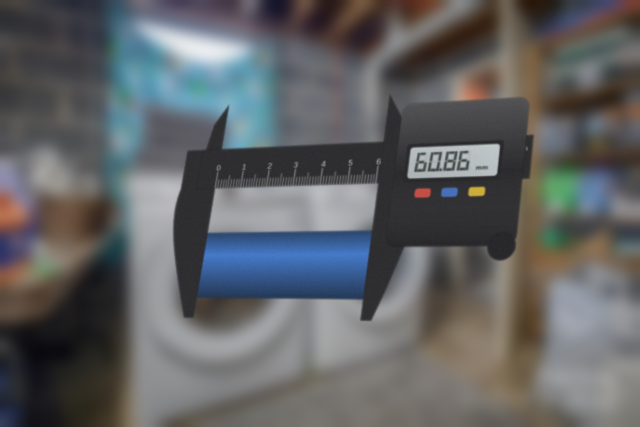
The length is 60.86mm
